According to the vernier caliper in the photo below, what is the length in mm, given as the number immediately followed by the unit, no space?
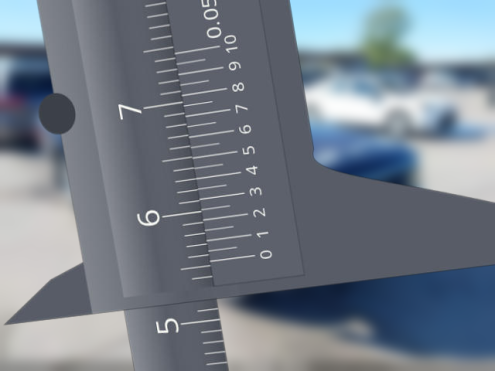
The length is 55.4mm
